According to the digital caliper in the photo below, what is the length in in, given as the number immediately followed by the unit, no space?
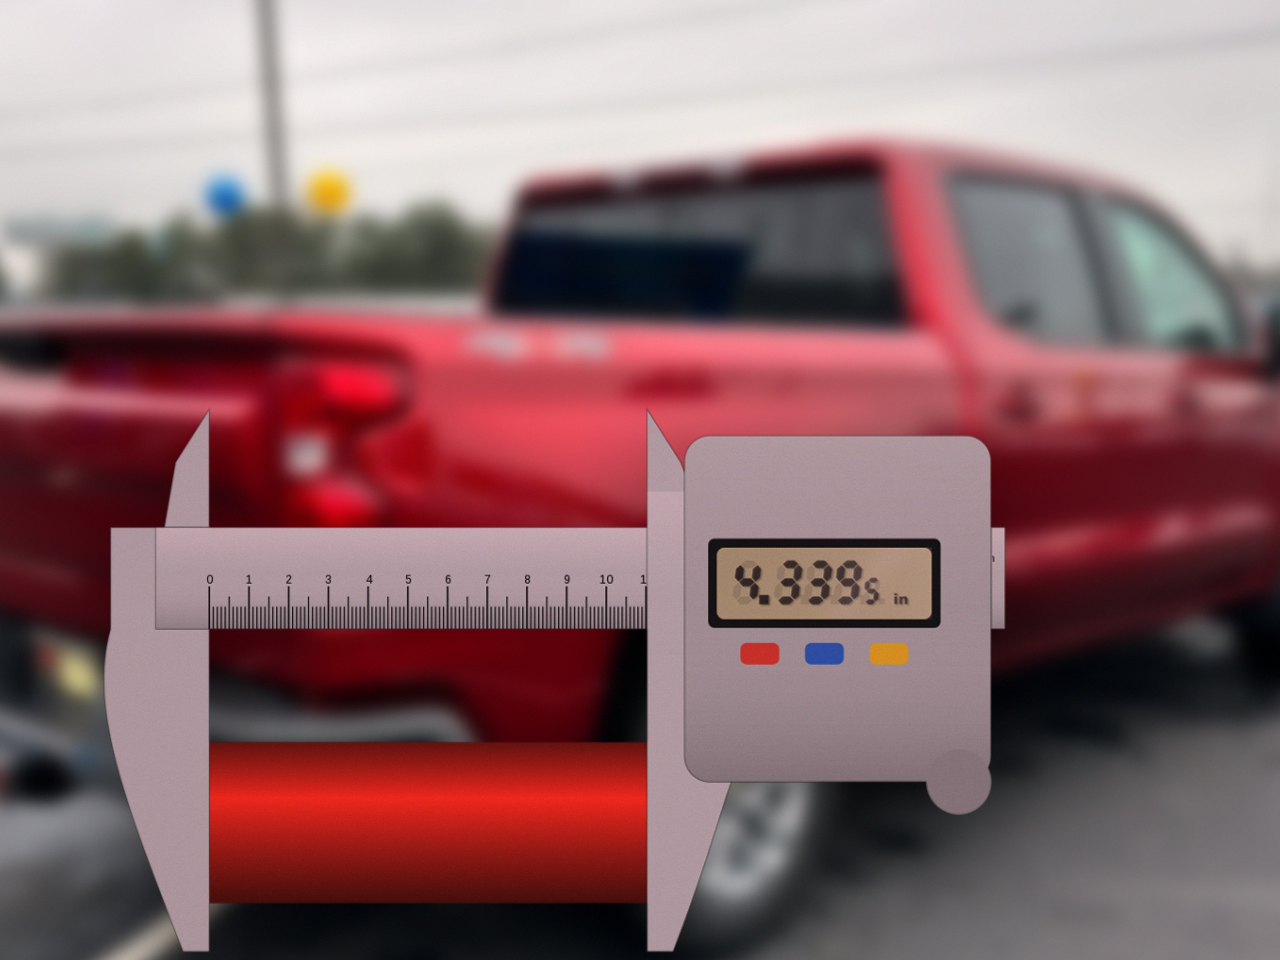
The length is 4.3395in
